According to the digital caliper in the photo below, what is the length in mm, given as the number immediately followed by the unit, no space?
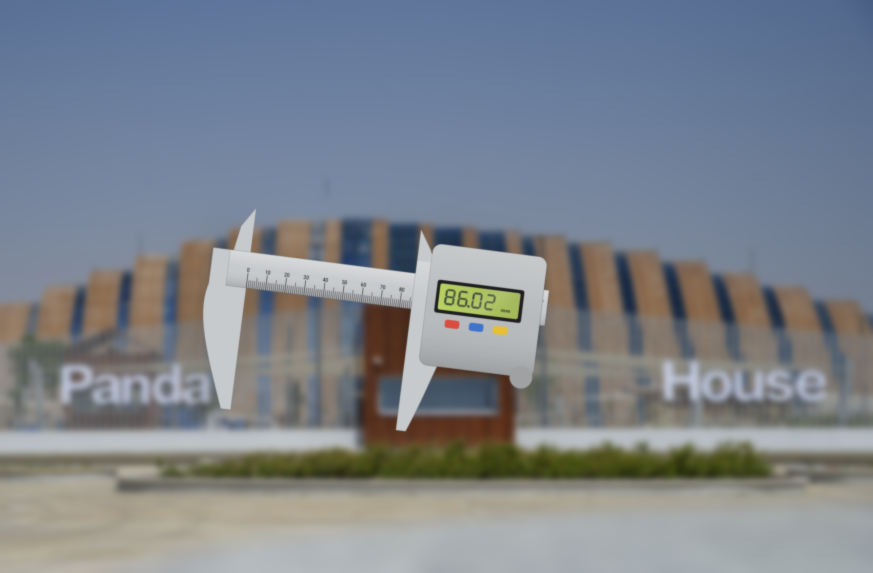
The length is 86.02mm
